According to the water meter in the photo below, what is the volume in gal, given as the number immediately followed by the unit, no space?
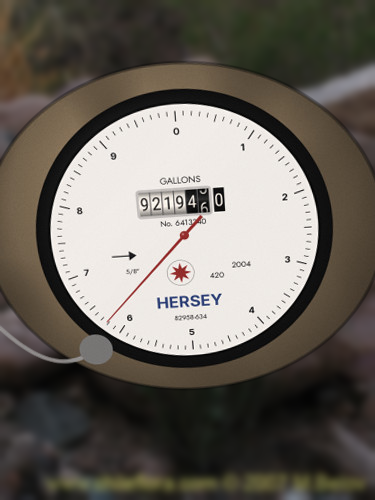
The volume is 9219456.2gal
